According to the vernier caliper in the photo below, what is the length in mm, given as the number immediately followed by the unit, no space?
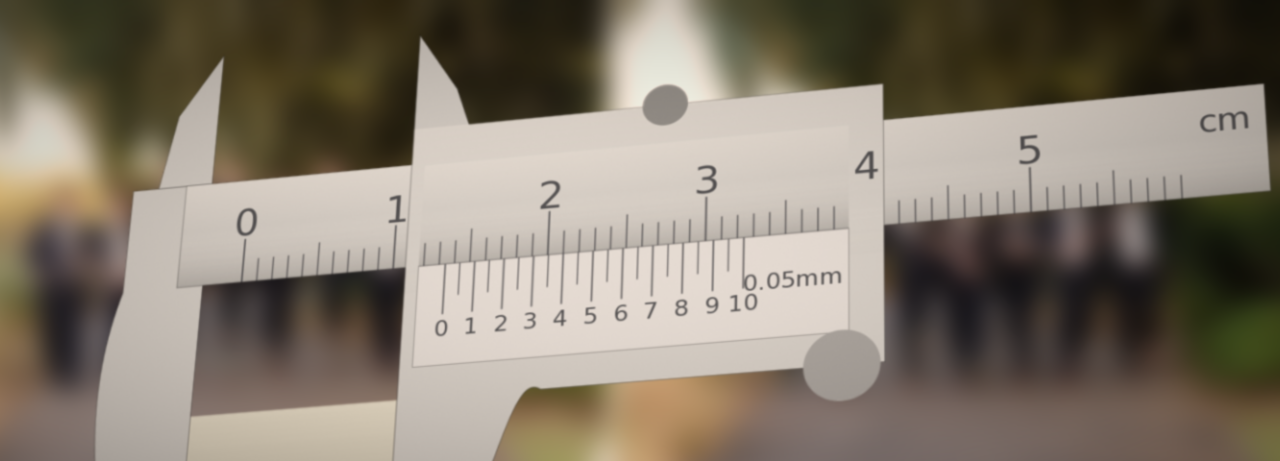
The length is 13.4mm
